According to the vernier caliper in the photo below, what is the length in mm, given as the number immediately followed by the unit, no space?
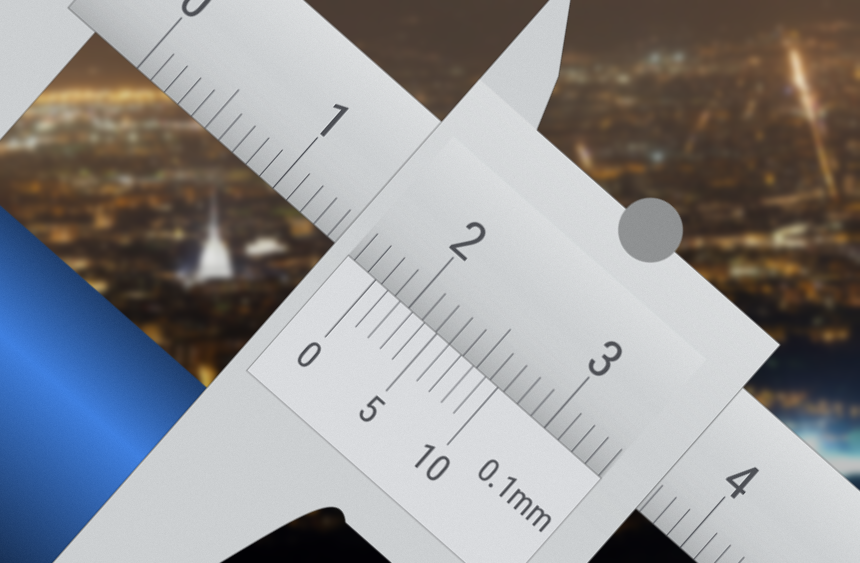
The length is 17.6mm
